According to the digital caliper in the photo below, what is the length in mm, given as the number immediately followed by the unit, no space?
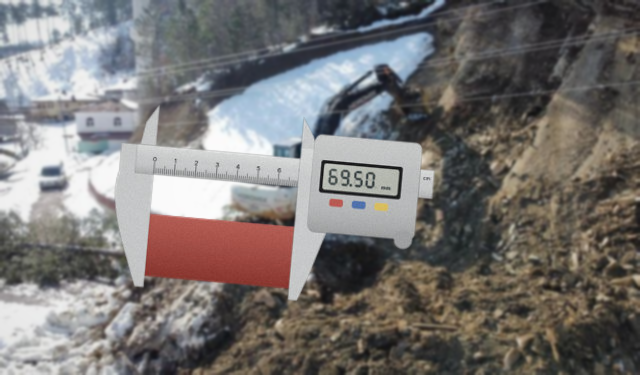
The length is 69.50mm
